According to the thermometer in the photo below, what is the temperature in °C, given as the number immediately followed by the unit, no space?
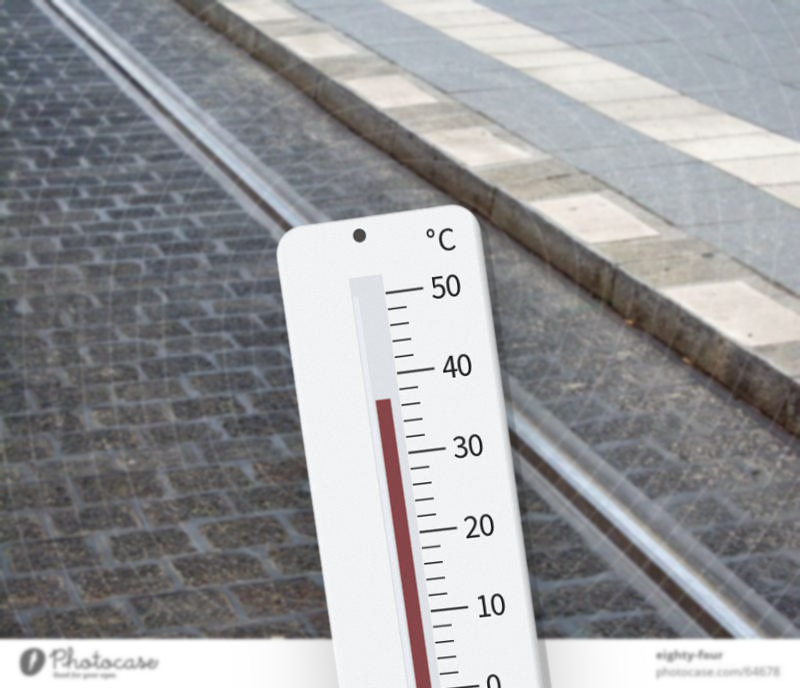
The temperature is 37°C
